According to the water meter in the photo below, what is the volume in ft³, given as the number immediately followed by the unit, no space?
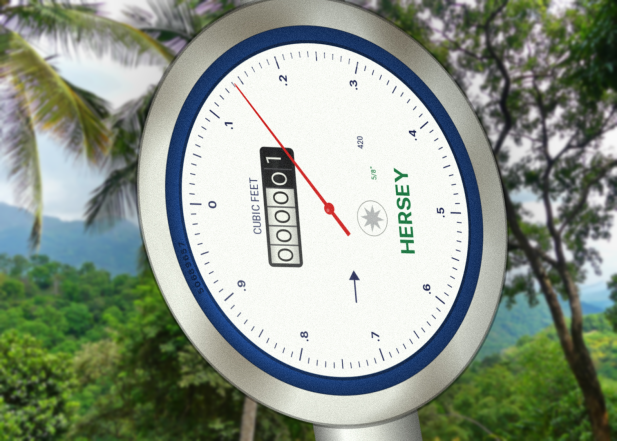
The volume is 1.14ft³
